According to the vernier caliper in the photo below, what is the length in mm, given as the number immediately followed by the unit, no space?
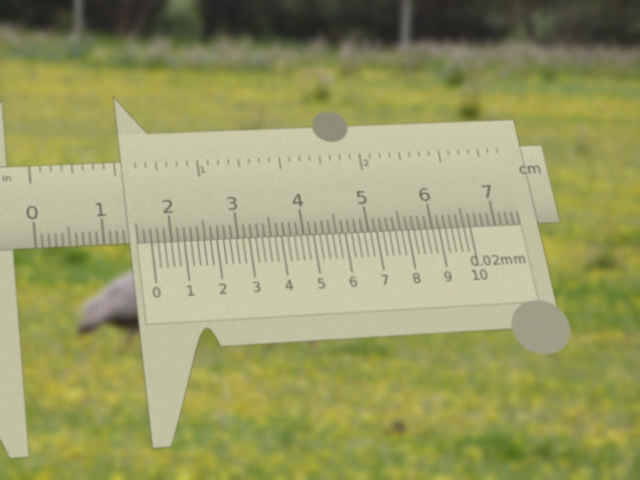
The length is 17.0mm
